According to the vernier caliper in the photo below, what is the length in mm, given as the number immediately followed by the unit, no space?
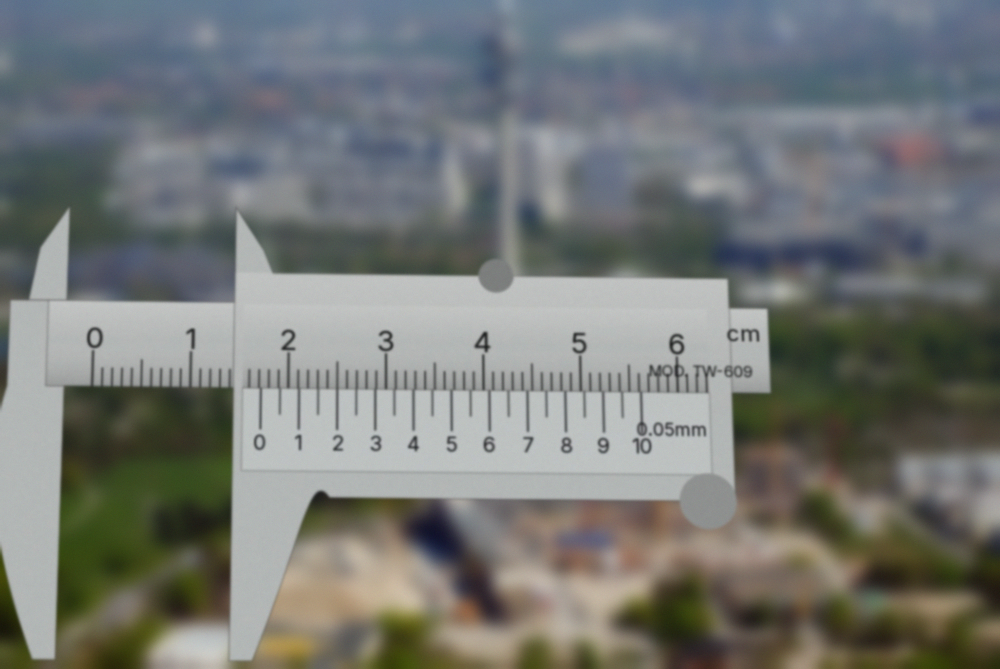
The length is 17.2mm
